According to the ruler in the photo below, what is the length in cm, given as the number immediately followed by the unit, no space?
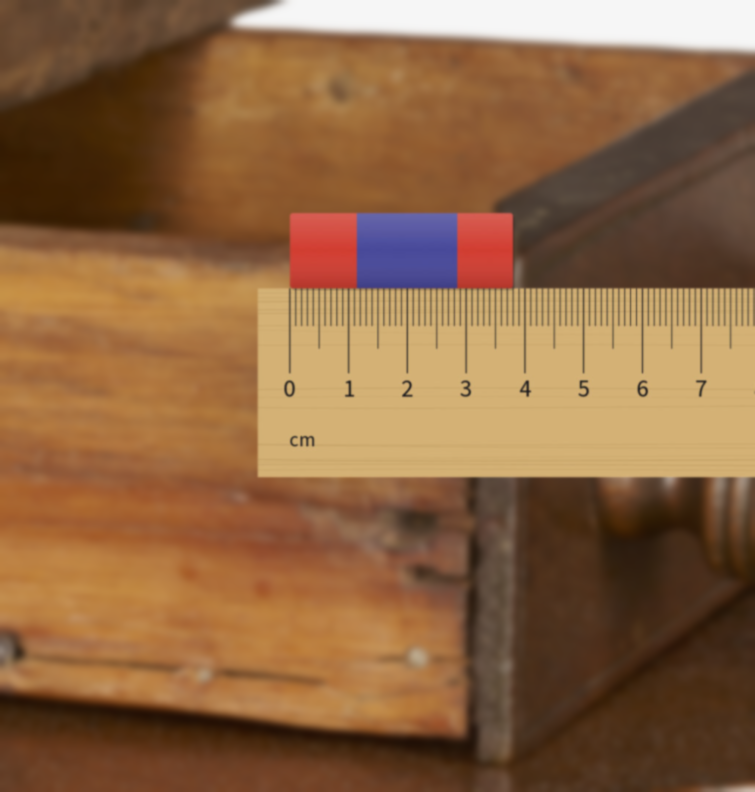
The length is 3.8cm
